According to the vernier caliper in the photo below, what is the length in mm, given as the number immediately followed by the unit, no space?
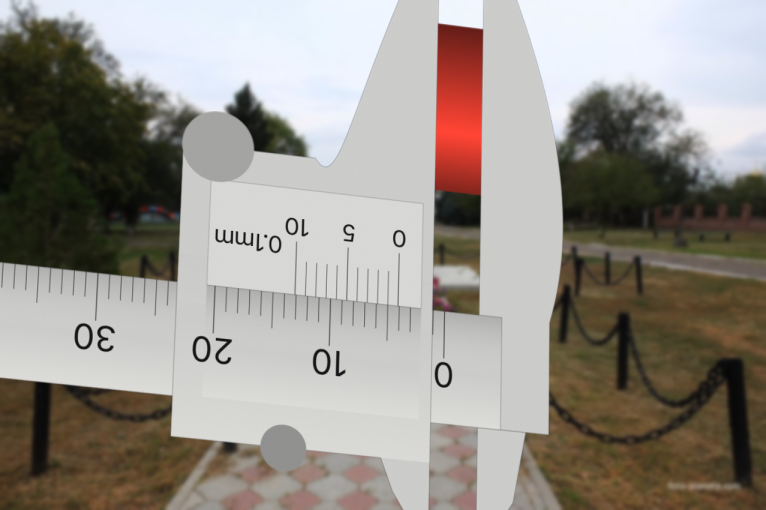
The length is 4.1mm
